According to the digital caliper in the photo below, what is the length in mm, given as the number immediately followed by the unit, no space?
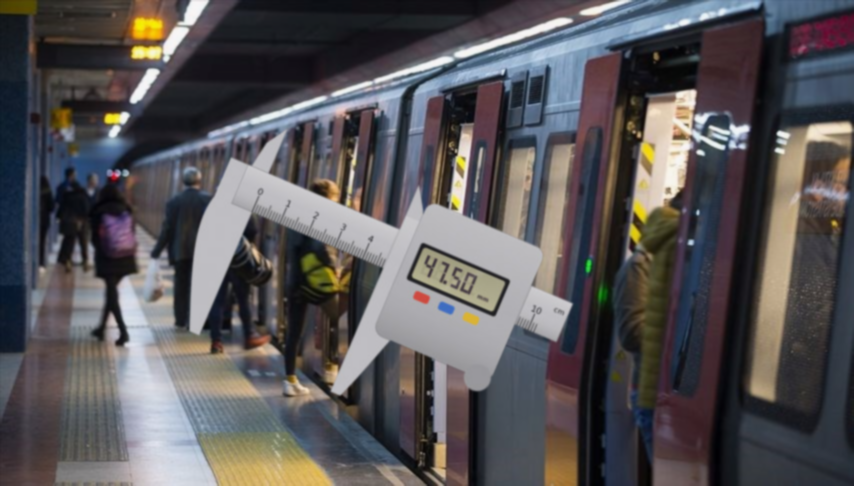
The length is 47.50mm
